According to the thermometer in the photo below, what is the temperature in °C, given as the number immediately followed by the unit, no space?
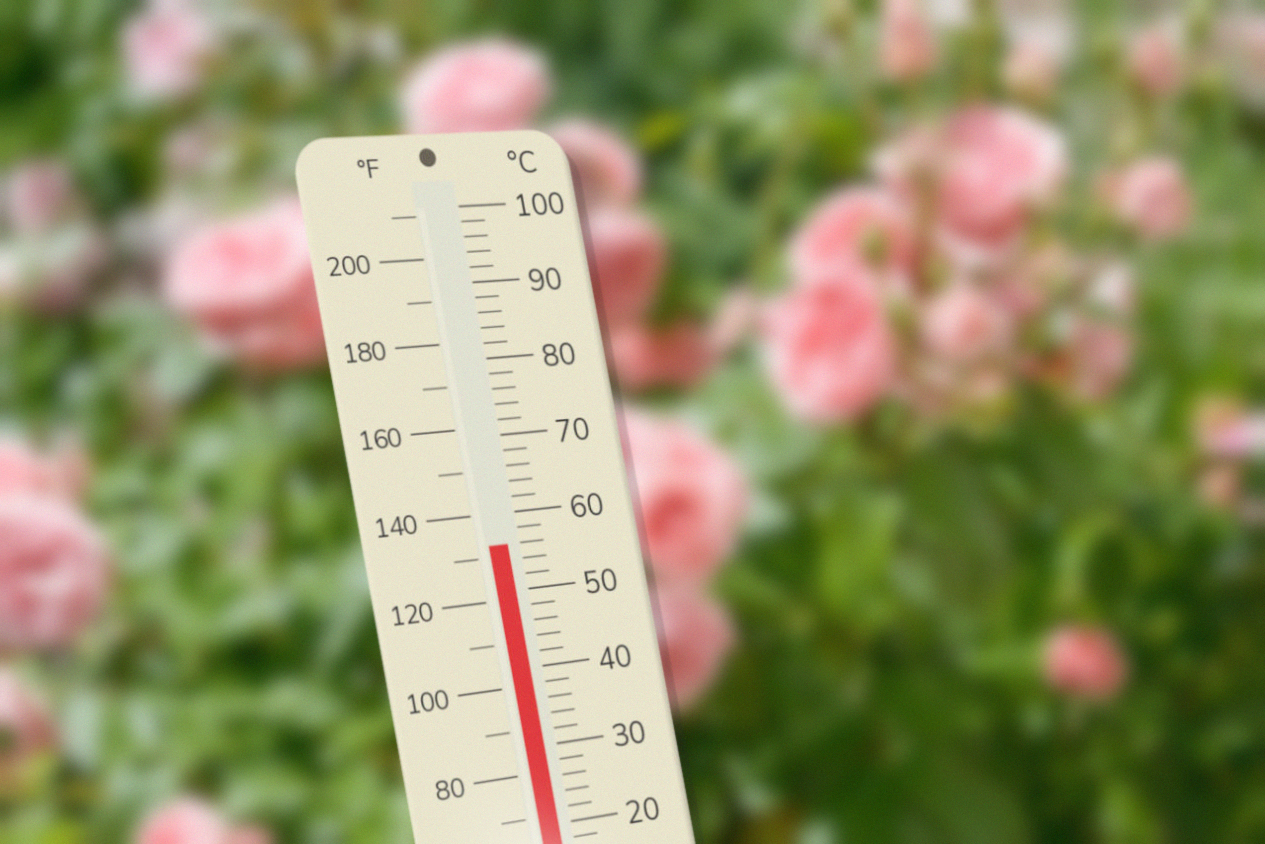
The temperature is 56°C
